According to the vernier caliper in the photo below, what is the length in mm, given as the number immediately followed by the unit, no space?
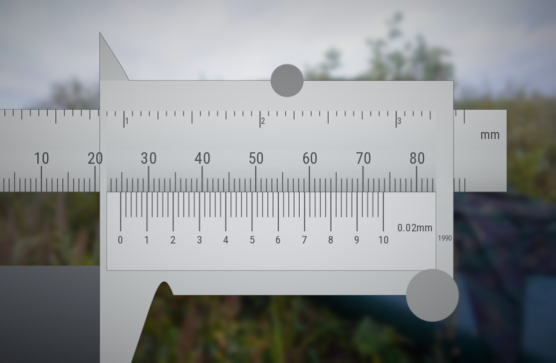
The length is 24.8mm
